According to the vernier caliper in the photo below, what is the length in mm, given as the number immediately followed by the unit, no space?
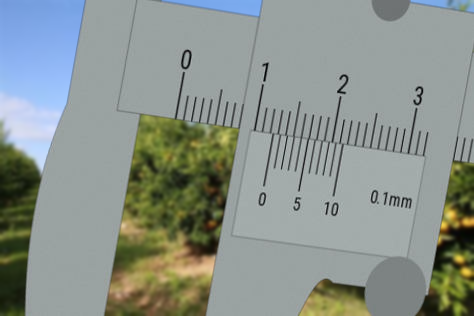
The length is 12.4mm
